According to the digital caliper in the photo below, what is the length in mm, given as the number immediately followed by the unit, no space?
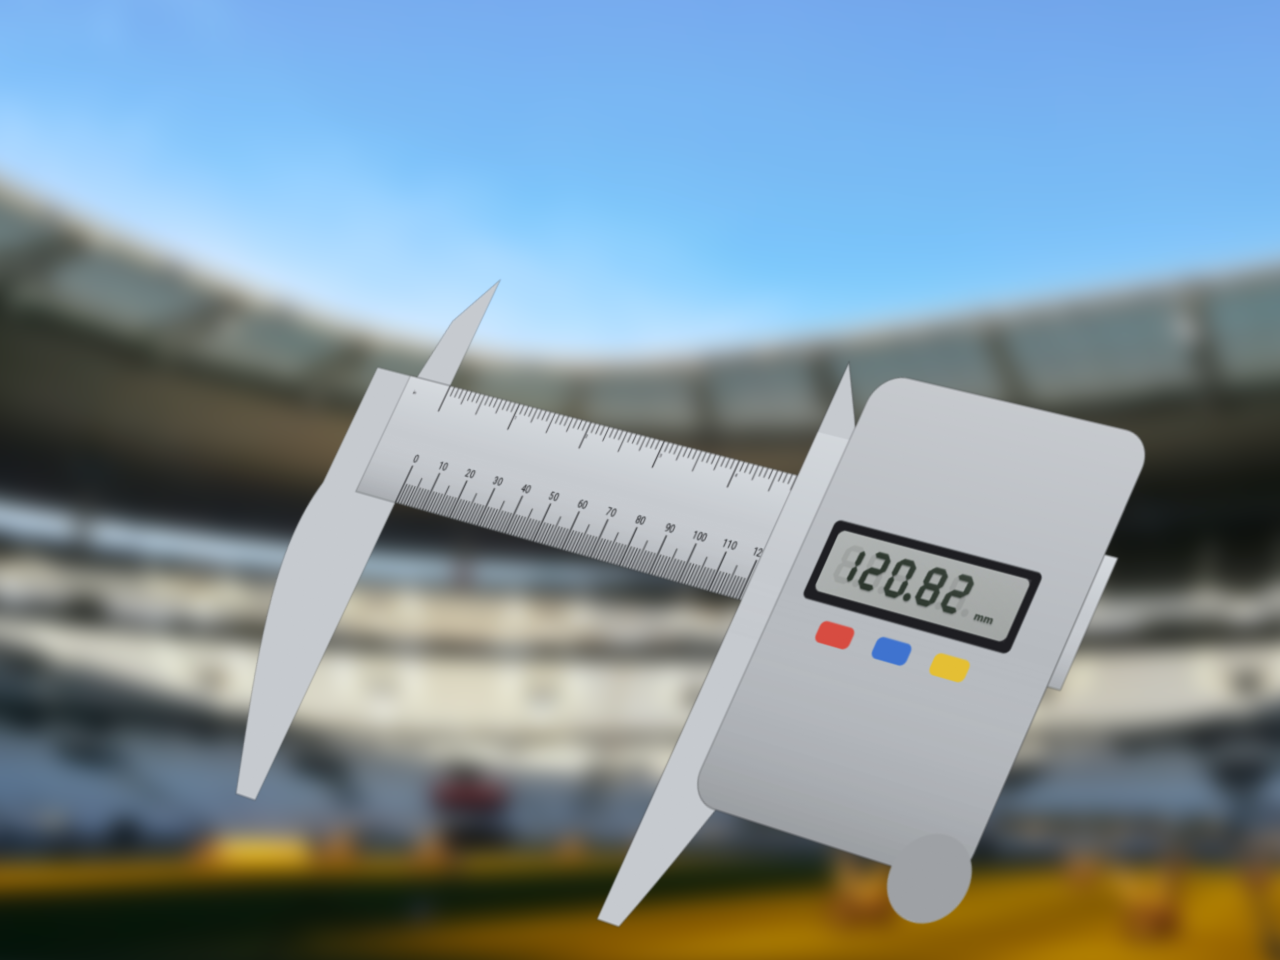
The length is 120.82mm
